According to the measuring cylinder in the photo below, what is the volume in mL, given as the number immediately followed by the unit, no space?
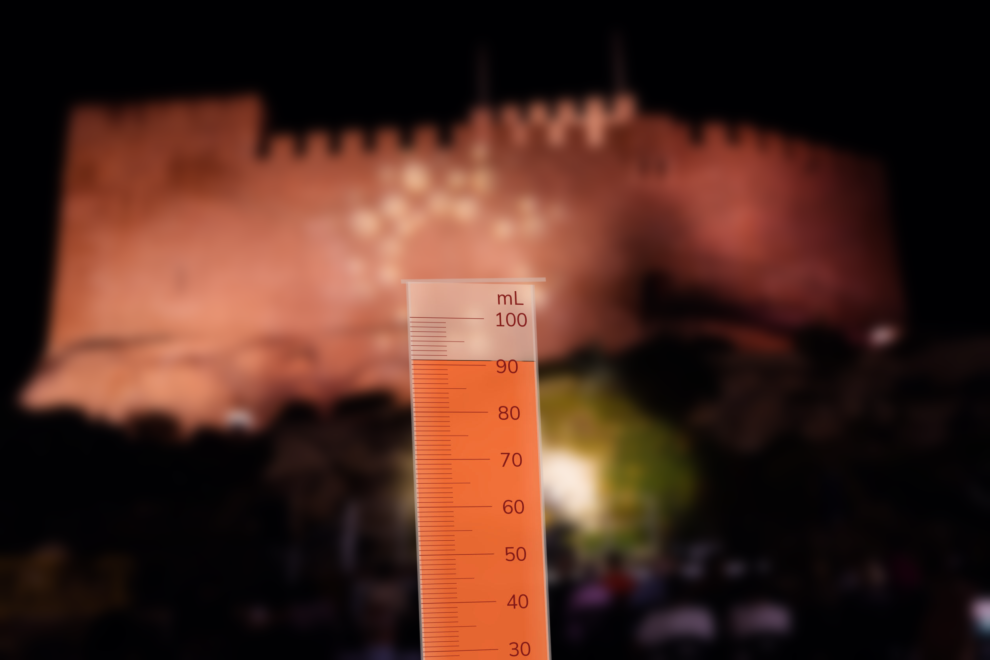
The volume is 91mL
